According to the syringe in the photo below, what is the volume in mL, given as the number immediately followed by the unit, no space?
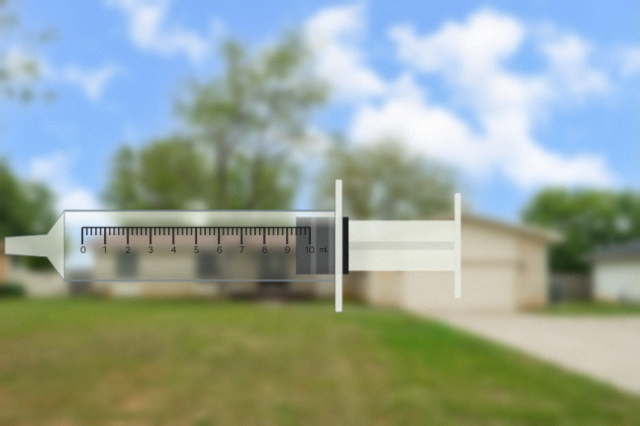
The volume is 9.4mL
